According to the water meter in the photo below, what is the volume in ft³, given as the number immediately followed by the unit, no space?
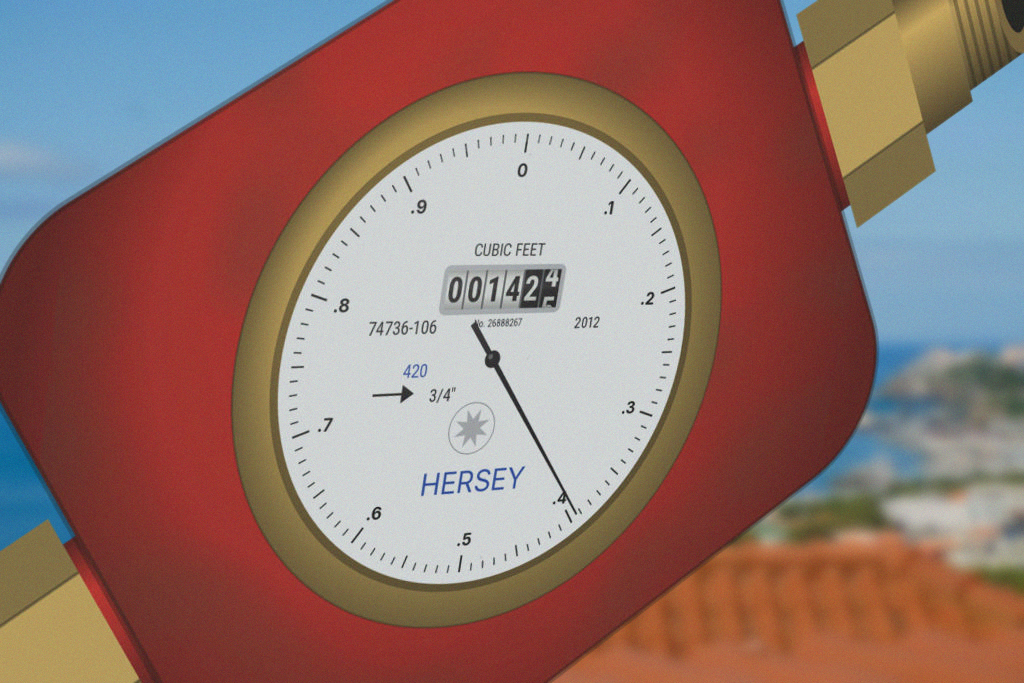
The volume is 1424.39ft³
